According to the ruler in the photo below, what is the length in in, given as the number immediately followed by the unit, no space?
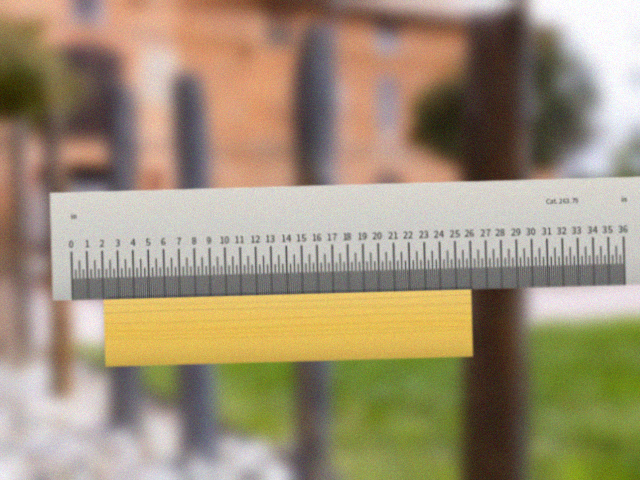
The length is 24in
